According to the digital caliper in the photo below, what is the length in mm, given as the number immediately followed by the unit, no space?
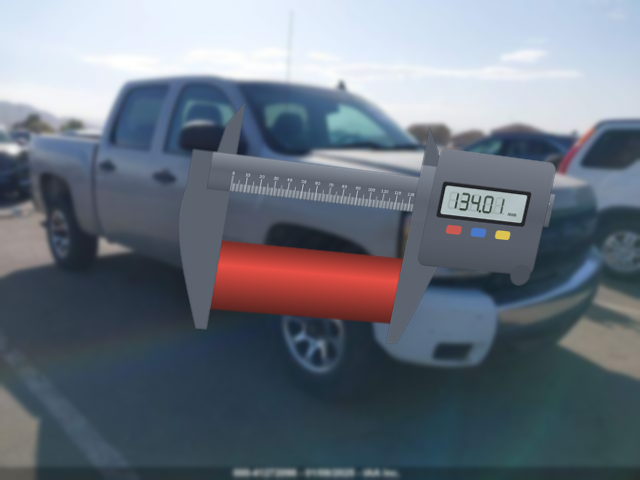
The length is 134.01mm
